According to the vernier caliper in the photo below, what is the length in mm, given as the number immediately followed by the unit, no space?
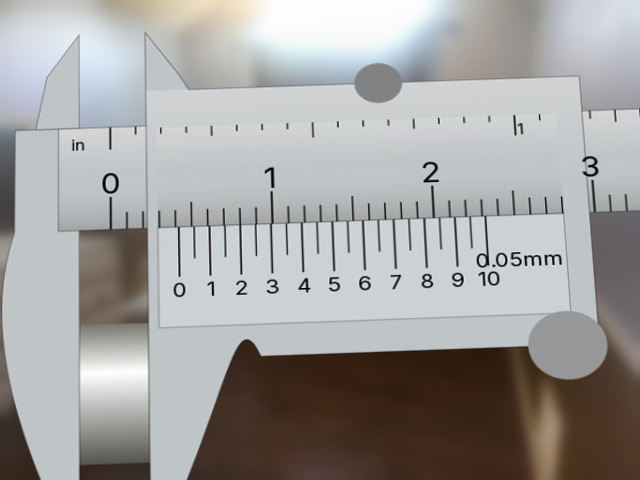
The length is 4.2mm
